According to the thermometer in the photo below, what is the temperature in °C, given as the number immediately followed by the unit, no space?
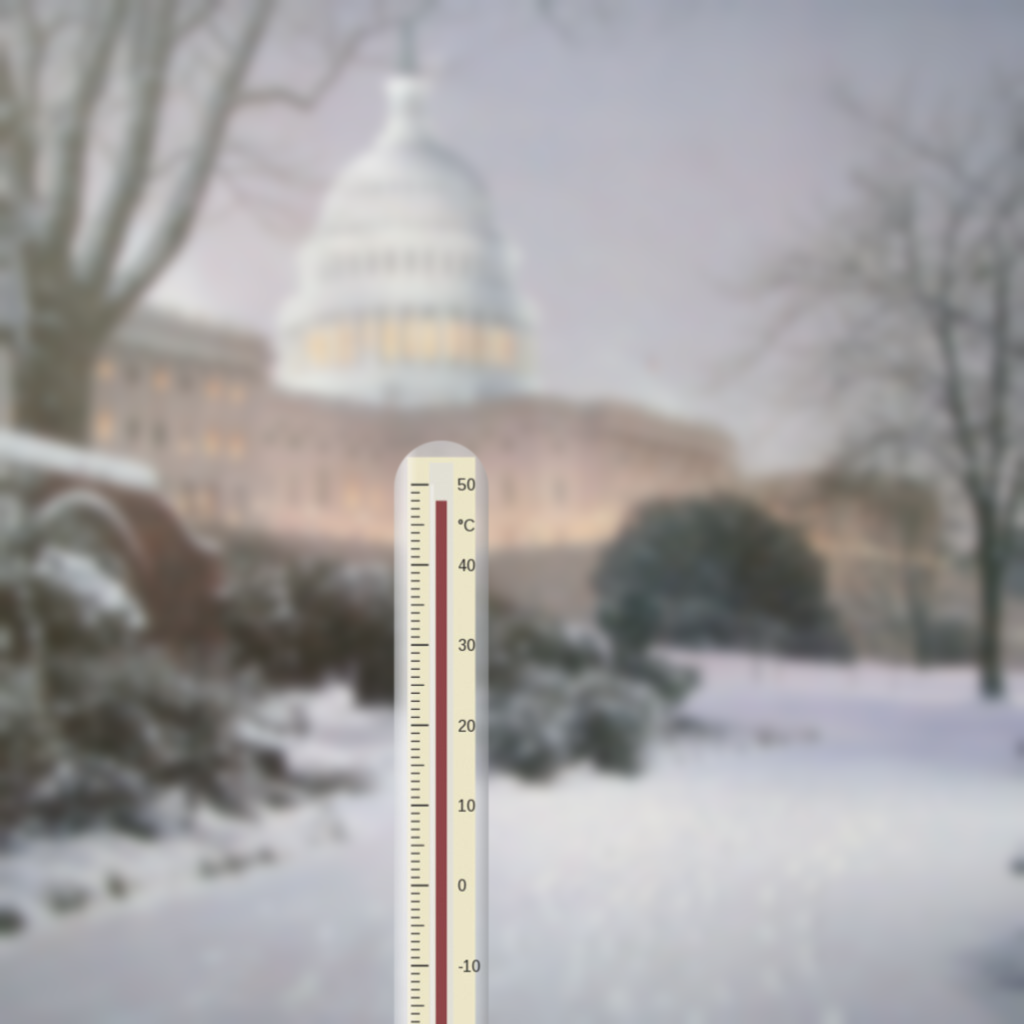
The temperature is 48°C
